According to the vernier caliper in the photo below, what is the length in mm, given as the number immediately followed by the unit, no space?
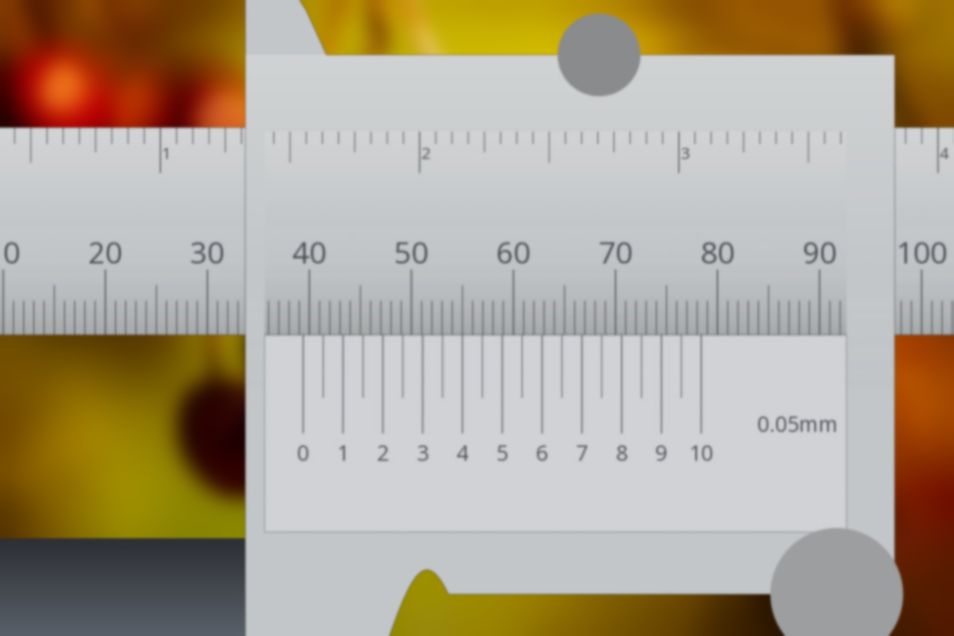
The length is 39.4mm
